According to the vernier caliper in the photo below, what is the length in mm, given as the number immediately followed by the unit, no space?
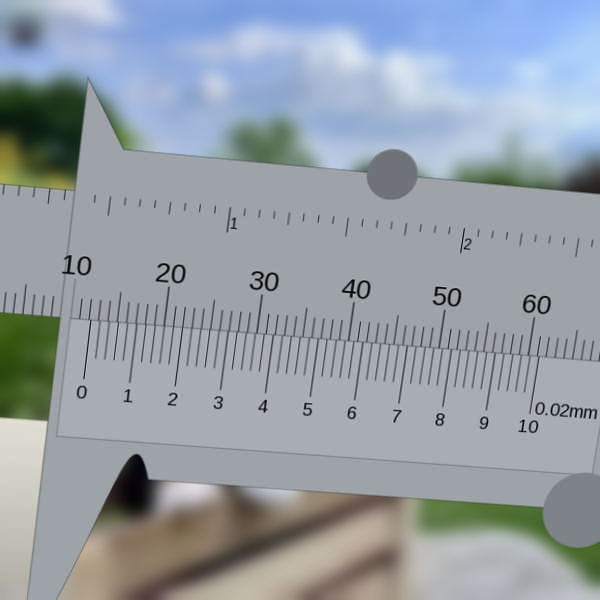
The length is 12.2mm
